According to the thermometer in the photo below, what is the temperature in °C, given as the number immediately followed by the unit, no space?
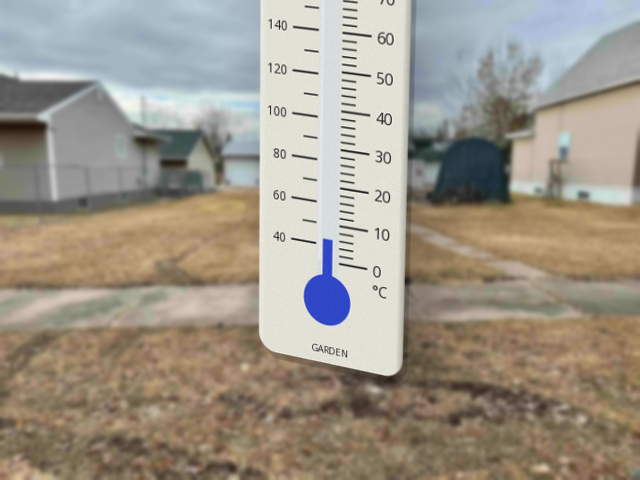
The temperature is 6°C
